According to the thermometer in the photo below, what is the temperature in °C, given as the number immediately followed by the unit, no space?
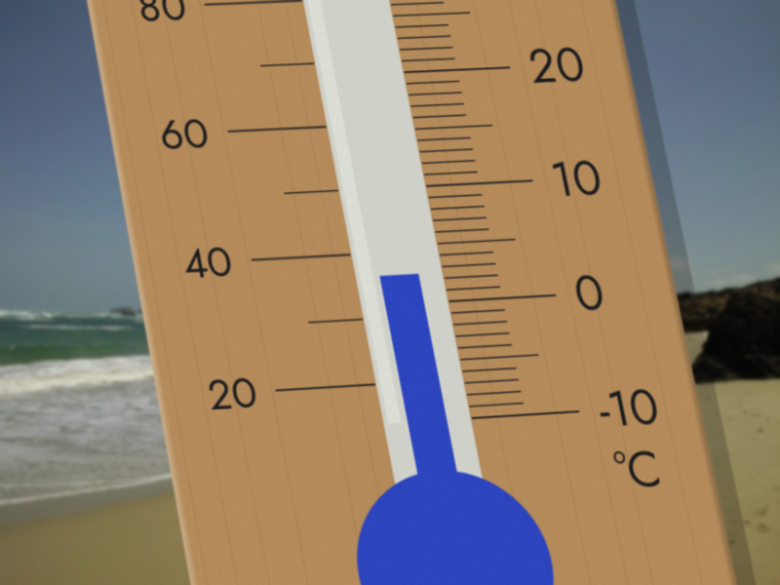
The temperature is 2.5°C
